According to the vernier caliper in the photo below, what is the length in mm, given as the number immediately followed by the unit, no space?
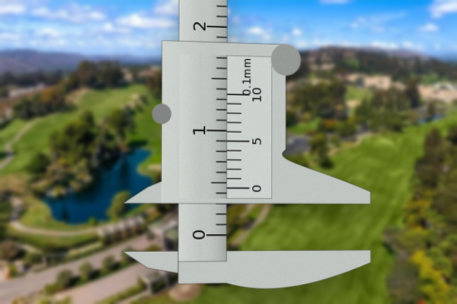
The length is 4.5mm
